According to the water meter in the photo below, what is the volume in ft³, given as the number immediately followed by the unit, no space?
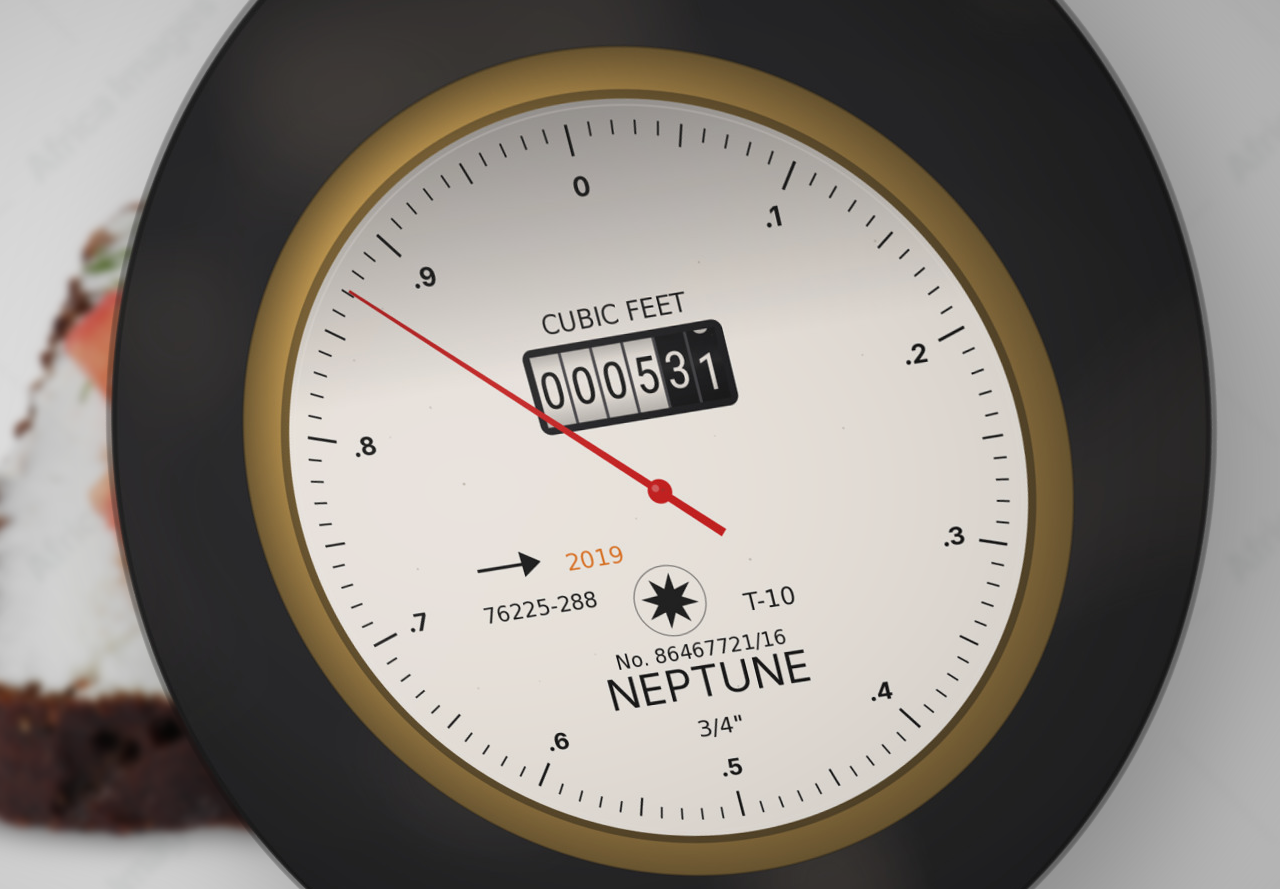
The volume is 530.87ft³
